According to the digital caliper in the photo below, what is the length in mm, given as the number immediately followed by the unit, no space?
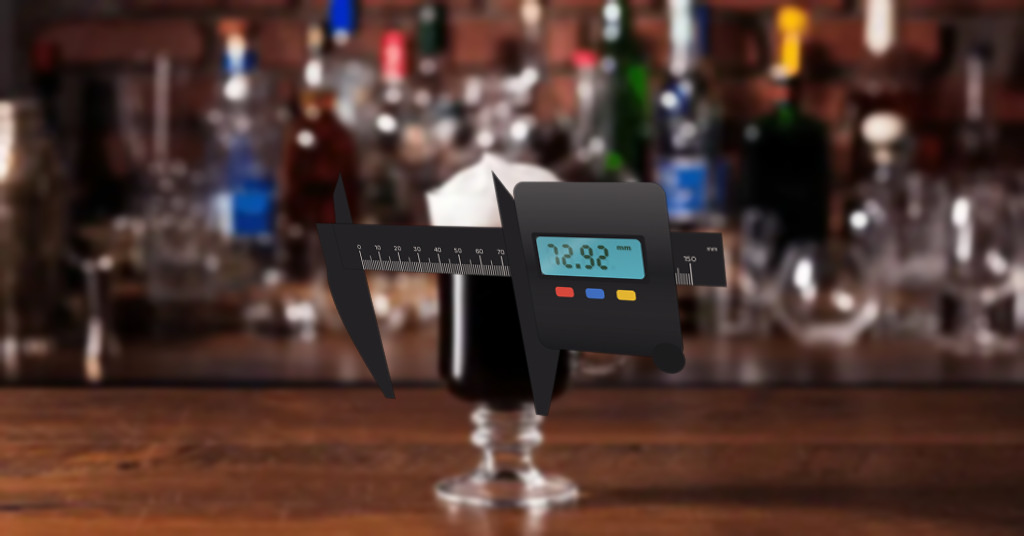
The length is 72.92mm
